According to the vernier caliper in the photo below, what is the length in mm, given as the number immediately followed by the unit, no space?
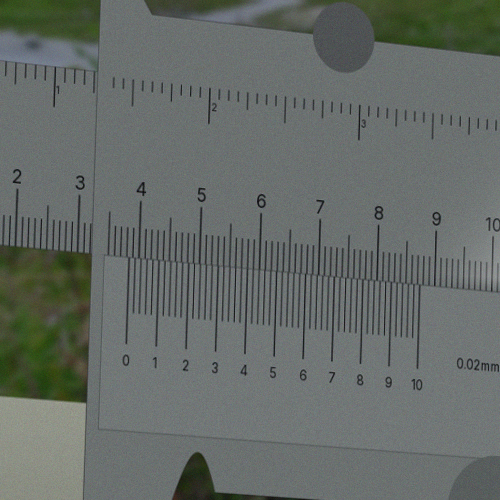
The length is 38.4mm
